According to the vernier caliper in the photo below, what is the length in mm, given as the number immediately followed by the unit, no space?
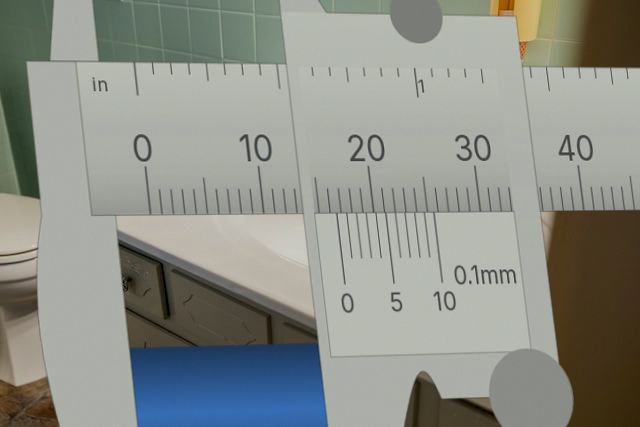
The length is 16.6mm
